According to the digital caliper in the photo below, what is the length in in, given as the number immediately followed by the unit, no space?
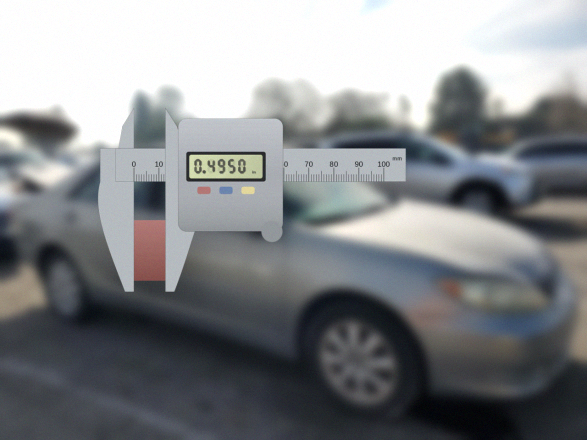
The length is 0.4950in
